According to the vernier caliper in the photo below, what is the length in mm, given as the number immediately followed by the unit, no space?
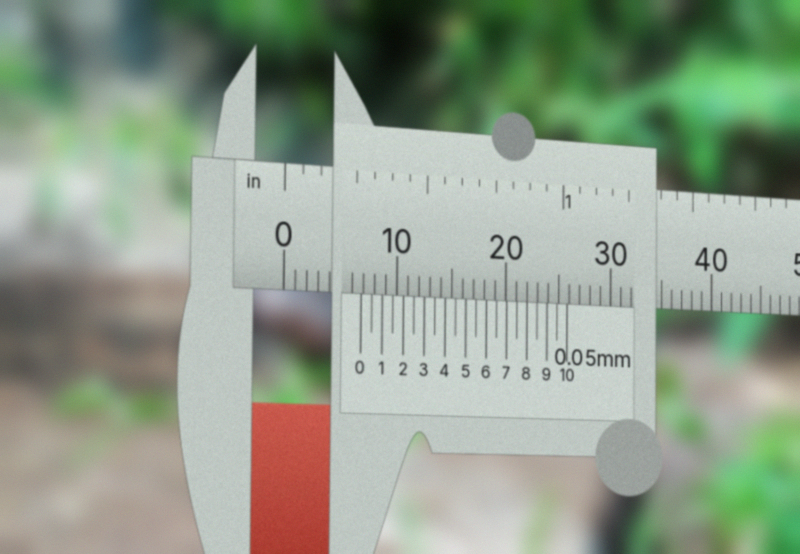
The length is 6.8mm
